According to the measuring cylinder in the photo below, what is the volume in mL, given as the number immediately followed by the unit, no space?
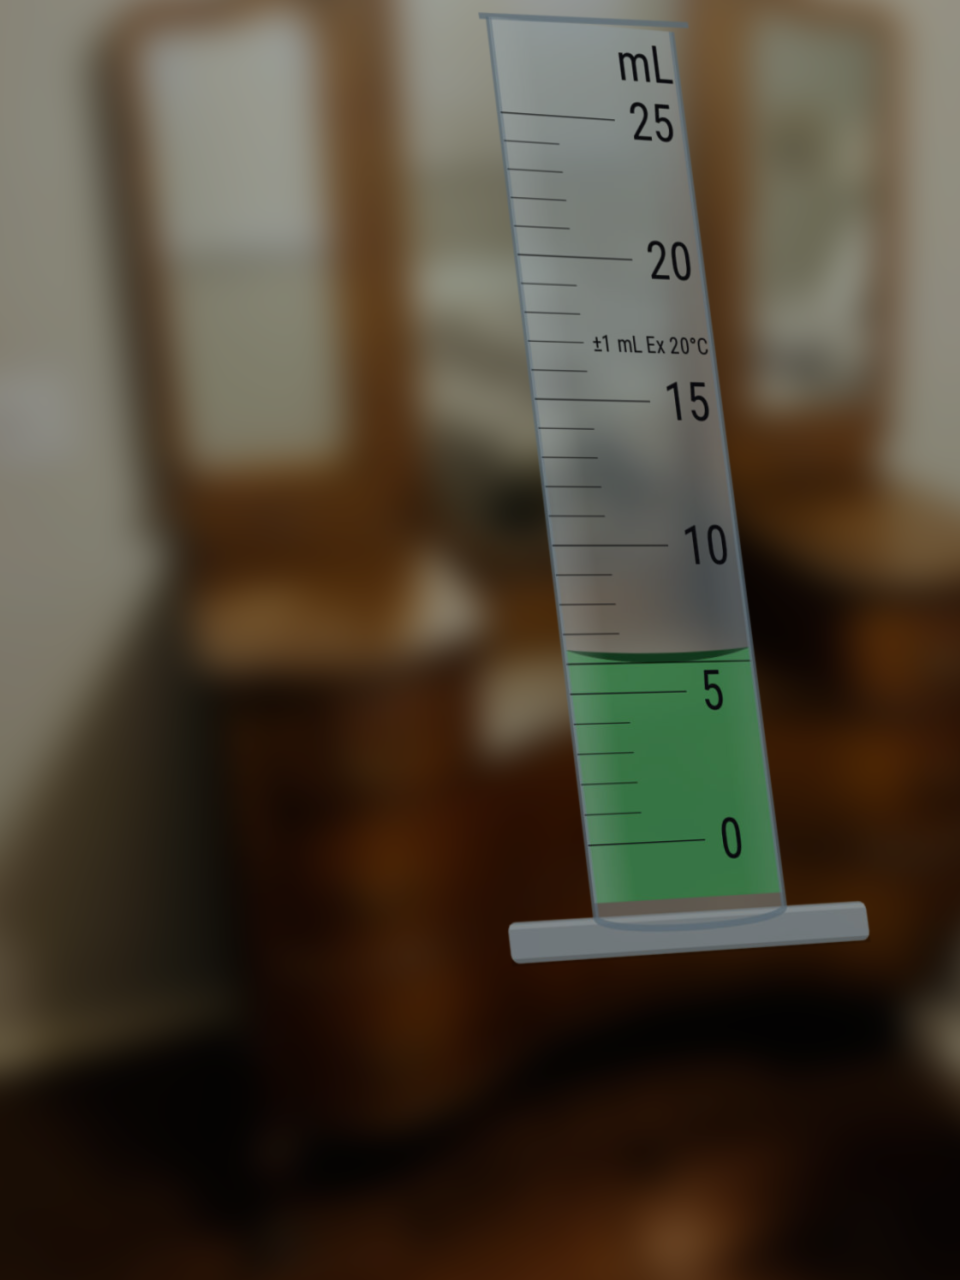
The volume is 6mL
